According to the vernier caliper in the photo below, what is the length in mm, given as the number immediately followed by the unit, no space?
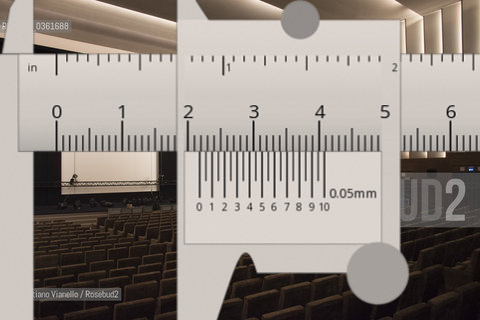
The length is 21.8mm
